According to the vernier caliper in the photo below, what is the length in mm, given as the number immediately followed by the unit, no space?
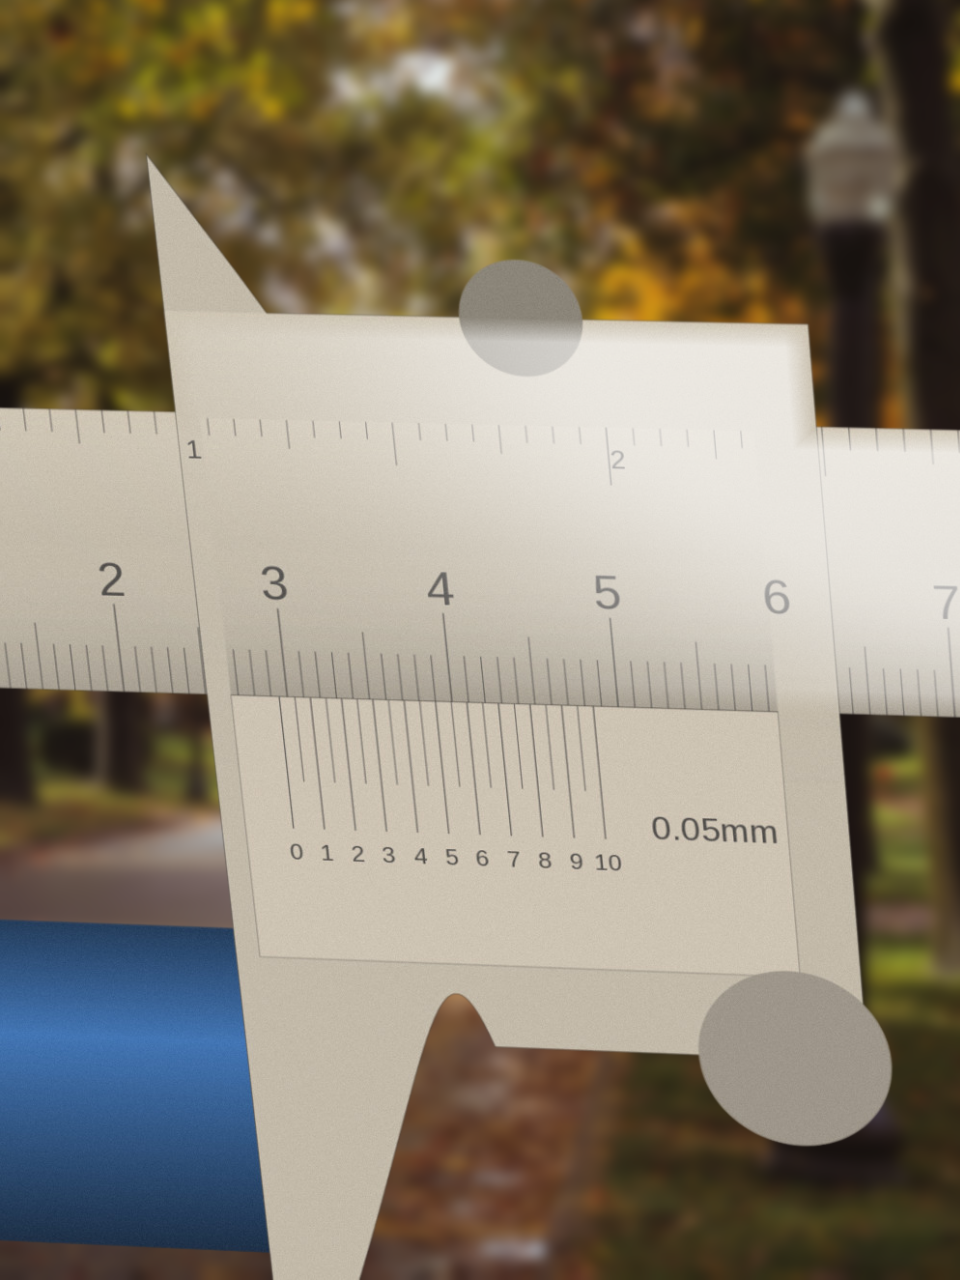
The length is 29.5mm
